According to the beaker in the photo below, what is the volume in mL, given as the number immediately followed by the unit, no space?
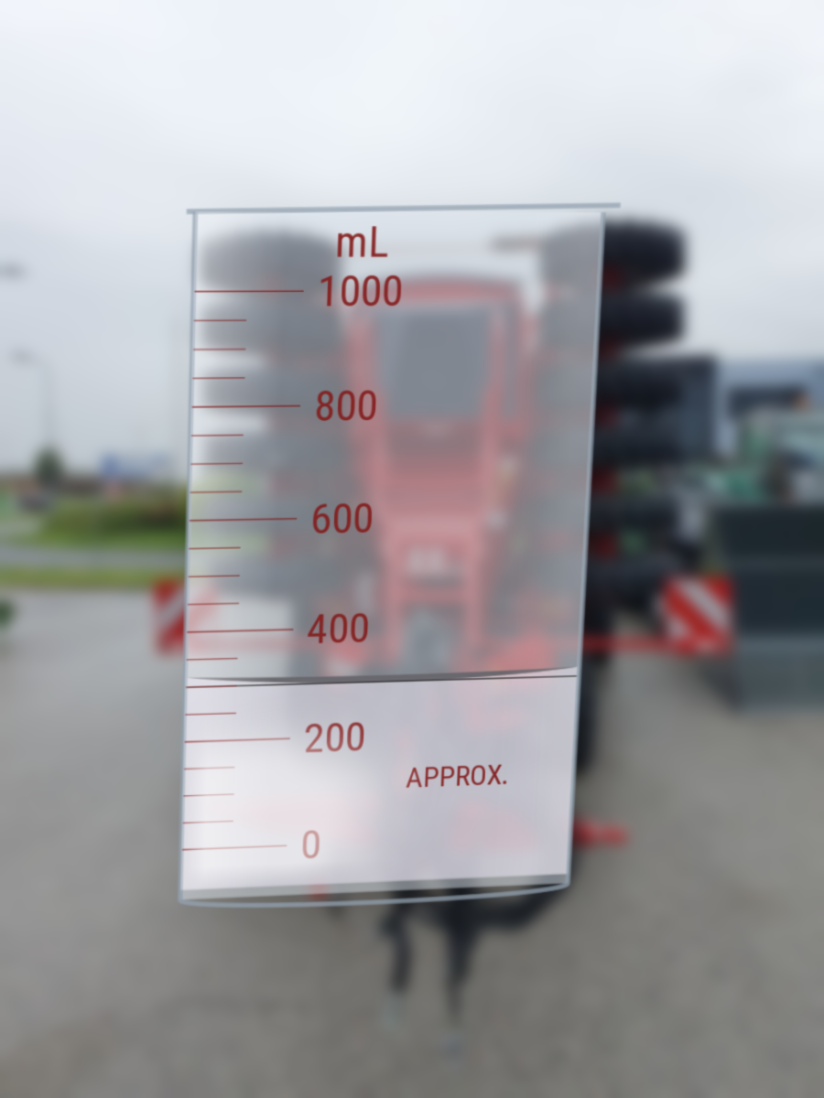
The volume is 300mL
